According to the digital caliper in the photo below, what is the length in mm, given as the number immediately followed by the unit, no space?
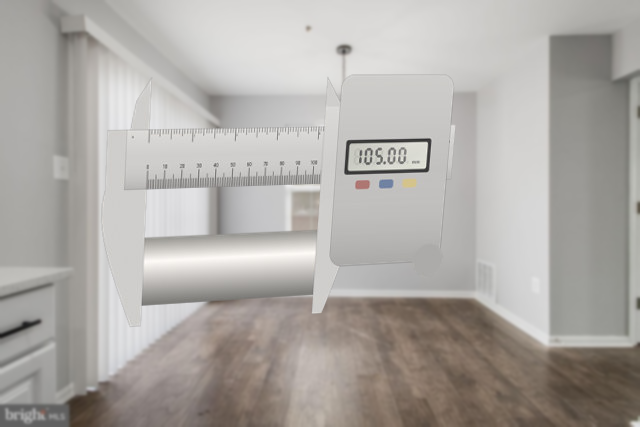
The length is 105.00mm
